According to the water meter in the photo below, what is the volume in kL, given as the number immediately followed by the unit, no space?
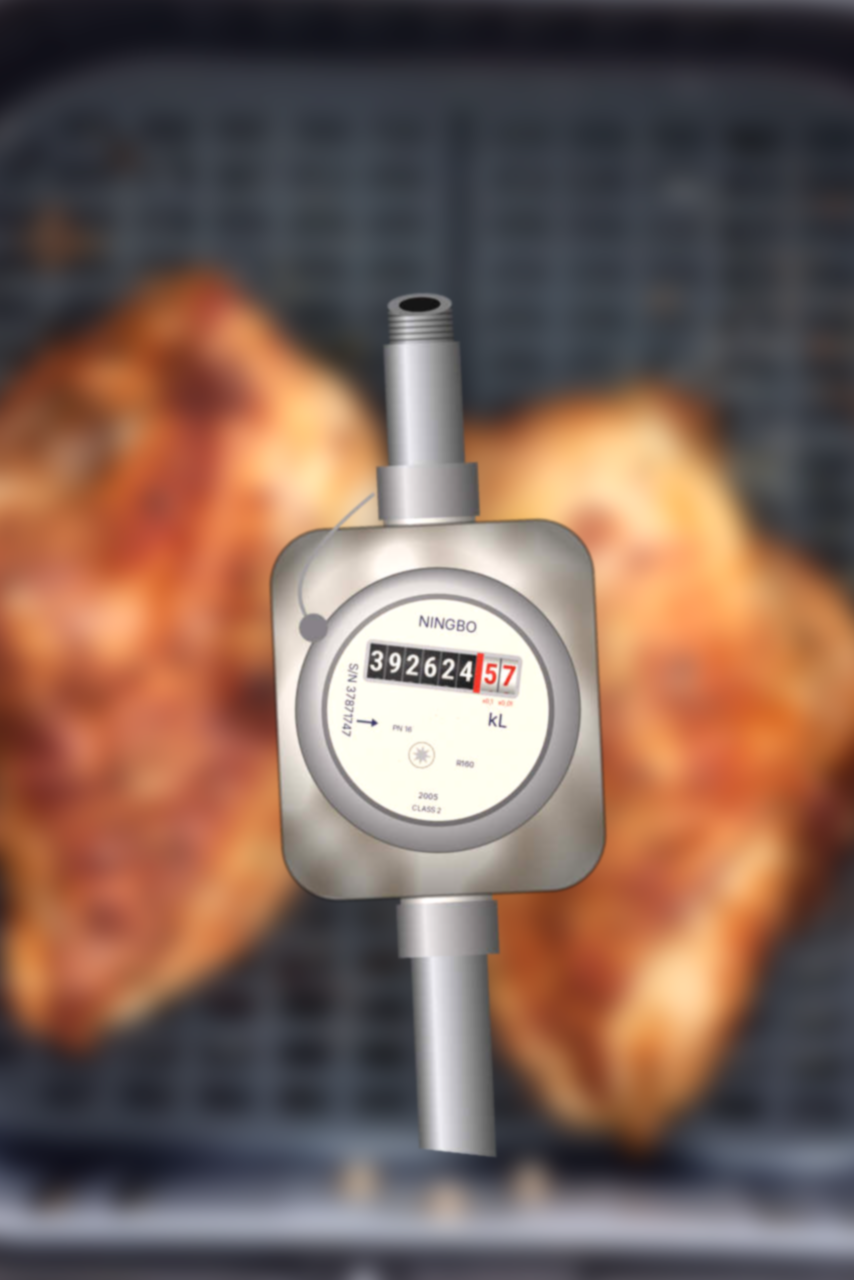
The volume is 392624.57kL
